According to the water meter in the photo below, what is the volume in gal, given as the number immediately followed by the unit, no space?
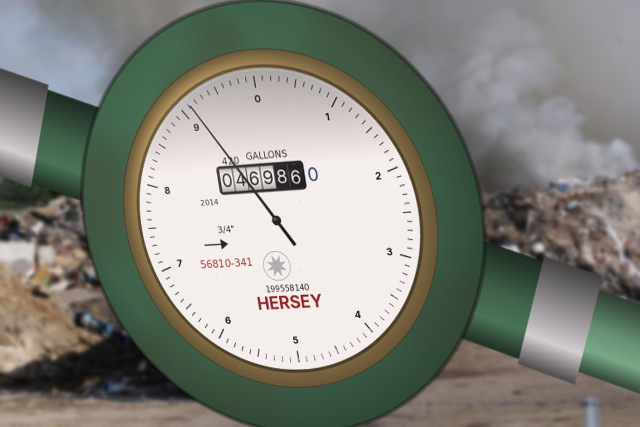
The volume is 469859.1gal
